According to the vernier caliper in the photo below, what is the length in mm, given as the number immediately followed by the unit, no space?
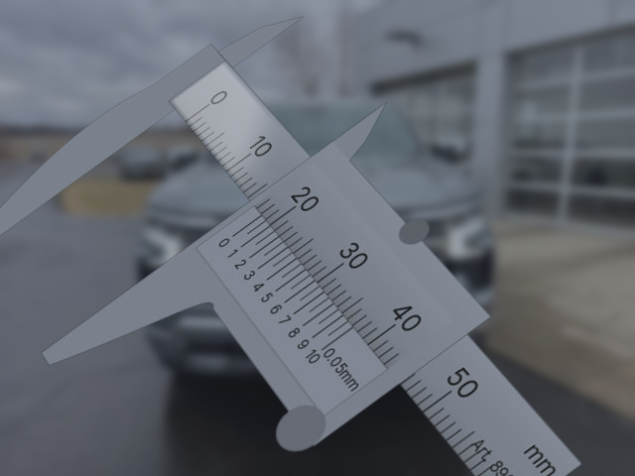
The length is 18.2mm
